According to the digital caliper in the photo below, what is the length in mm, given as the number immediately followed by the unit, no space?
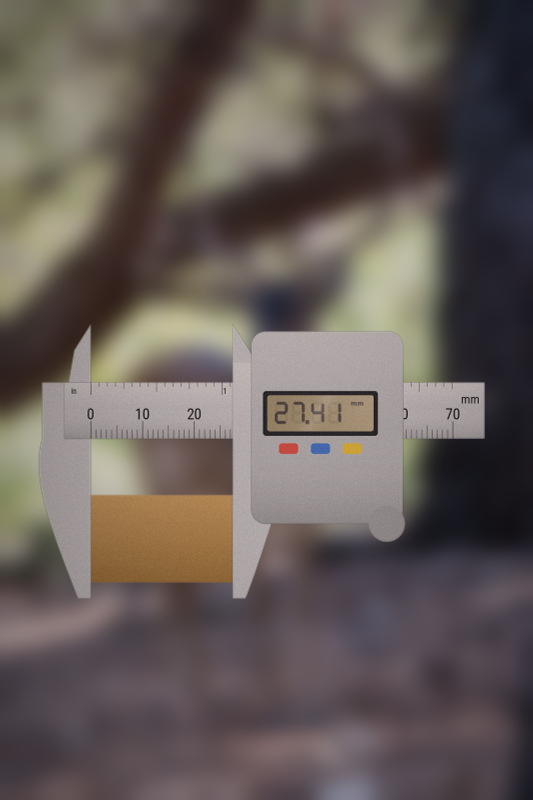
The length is 27.41mm
